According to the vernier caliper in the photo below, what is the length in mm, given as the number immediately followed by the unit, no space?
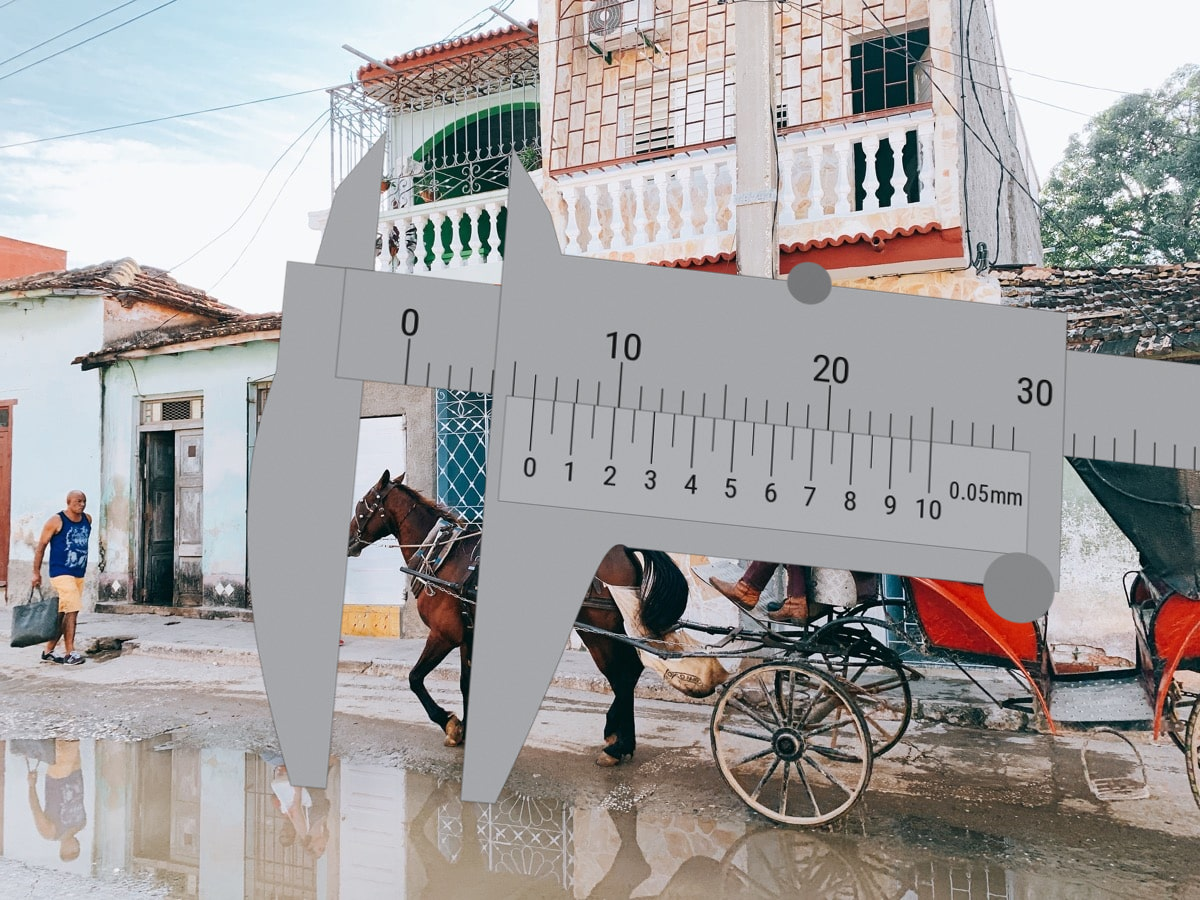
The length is 6.0mm
